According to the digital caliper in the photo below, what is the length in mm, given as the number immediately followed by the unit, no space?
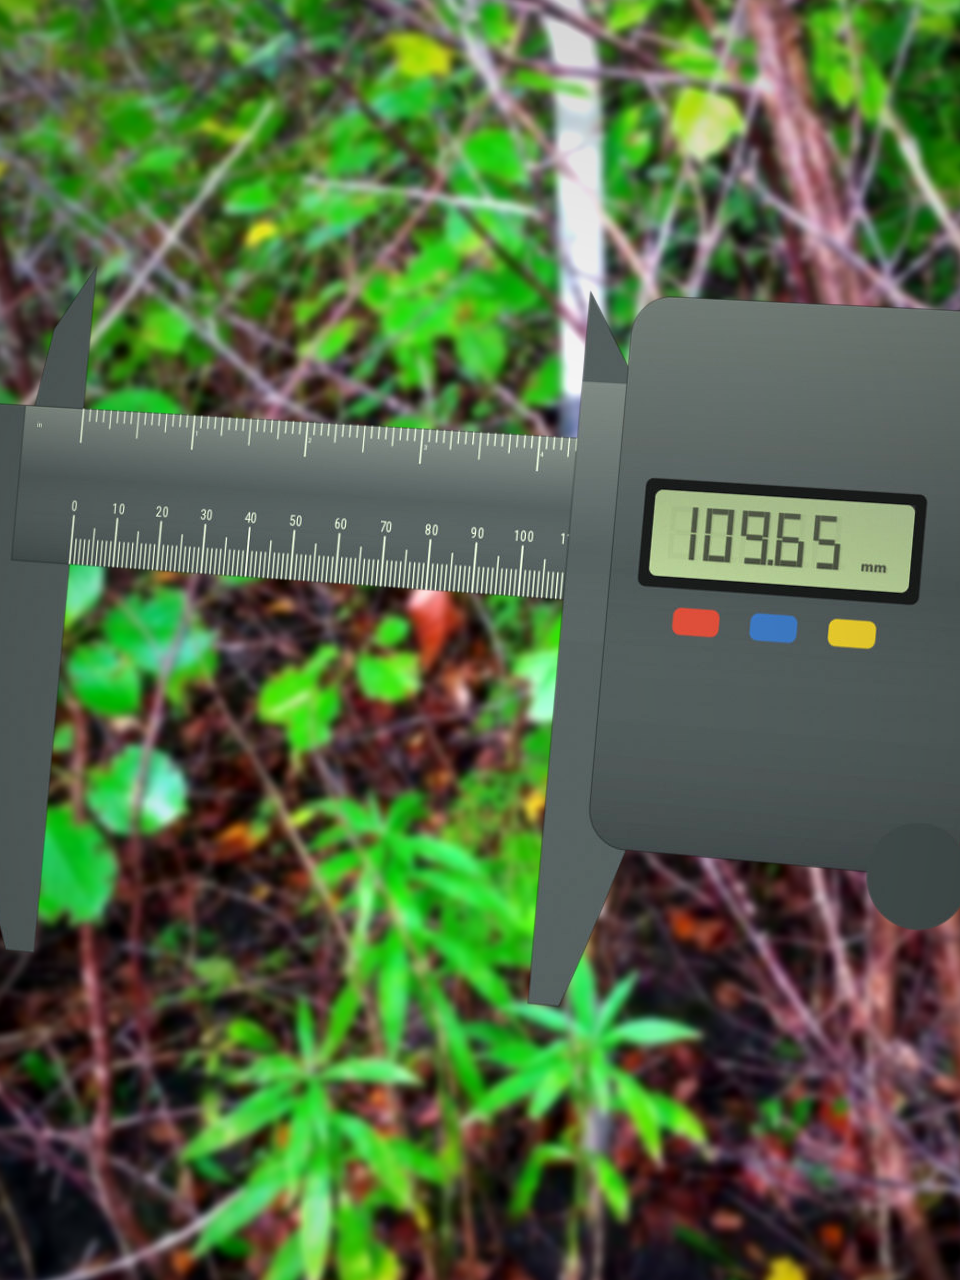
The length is 109.65mm
